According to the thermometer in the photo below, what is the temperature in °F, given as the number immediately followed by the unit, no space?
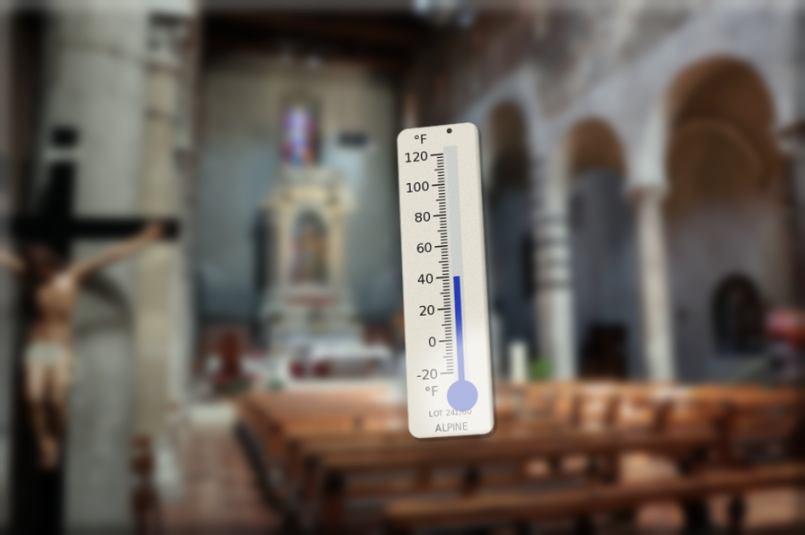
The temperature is 40°F
